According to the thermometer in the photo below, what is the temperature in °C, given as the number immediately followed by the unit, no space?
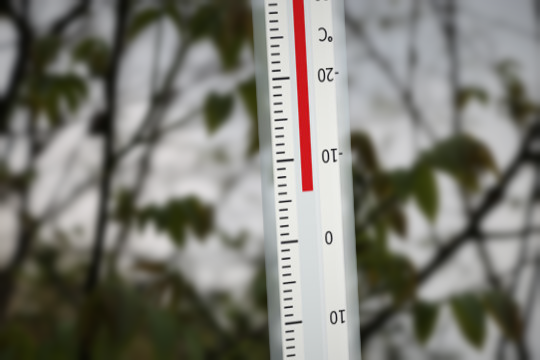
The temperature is -6°C
